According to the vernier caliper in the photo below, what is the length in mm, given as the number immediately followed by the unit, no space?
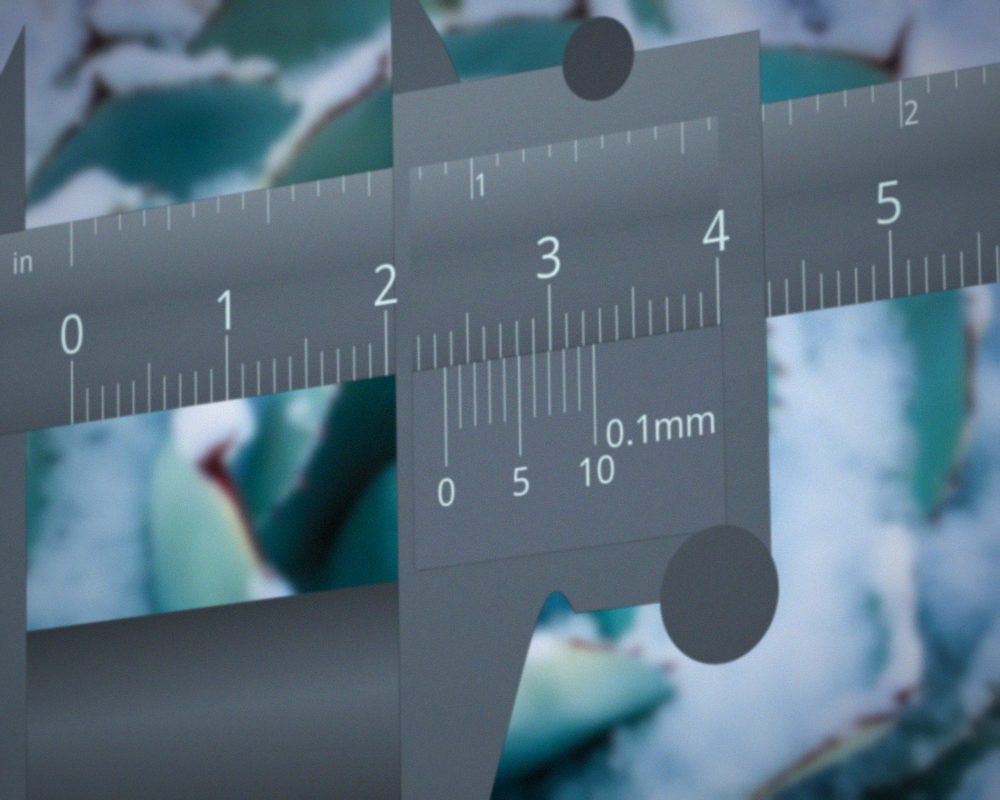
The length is 23.6mm
